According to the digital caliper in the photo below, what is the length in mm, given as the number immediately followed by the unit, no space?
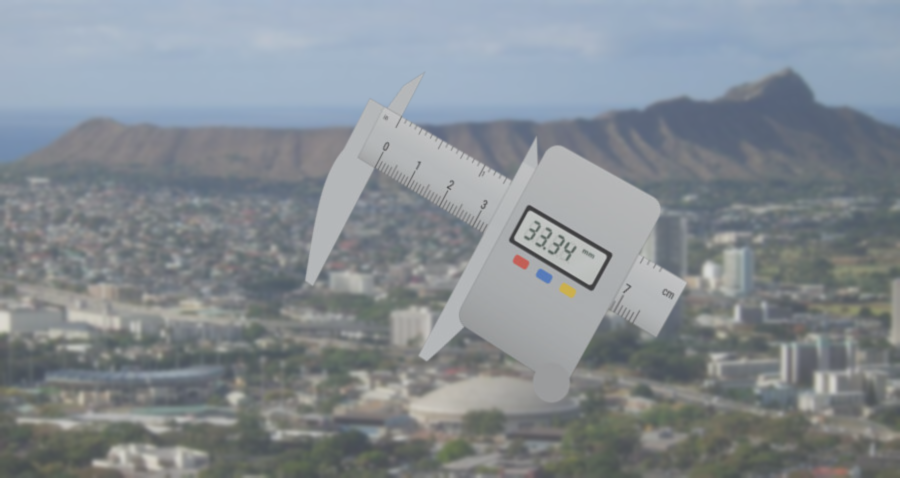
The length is 33.34mm
